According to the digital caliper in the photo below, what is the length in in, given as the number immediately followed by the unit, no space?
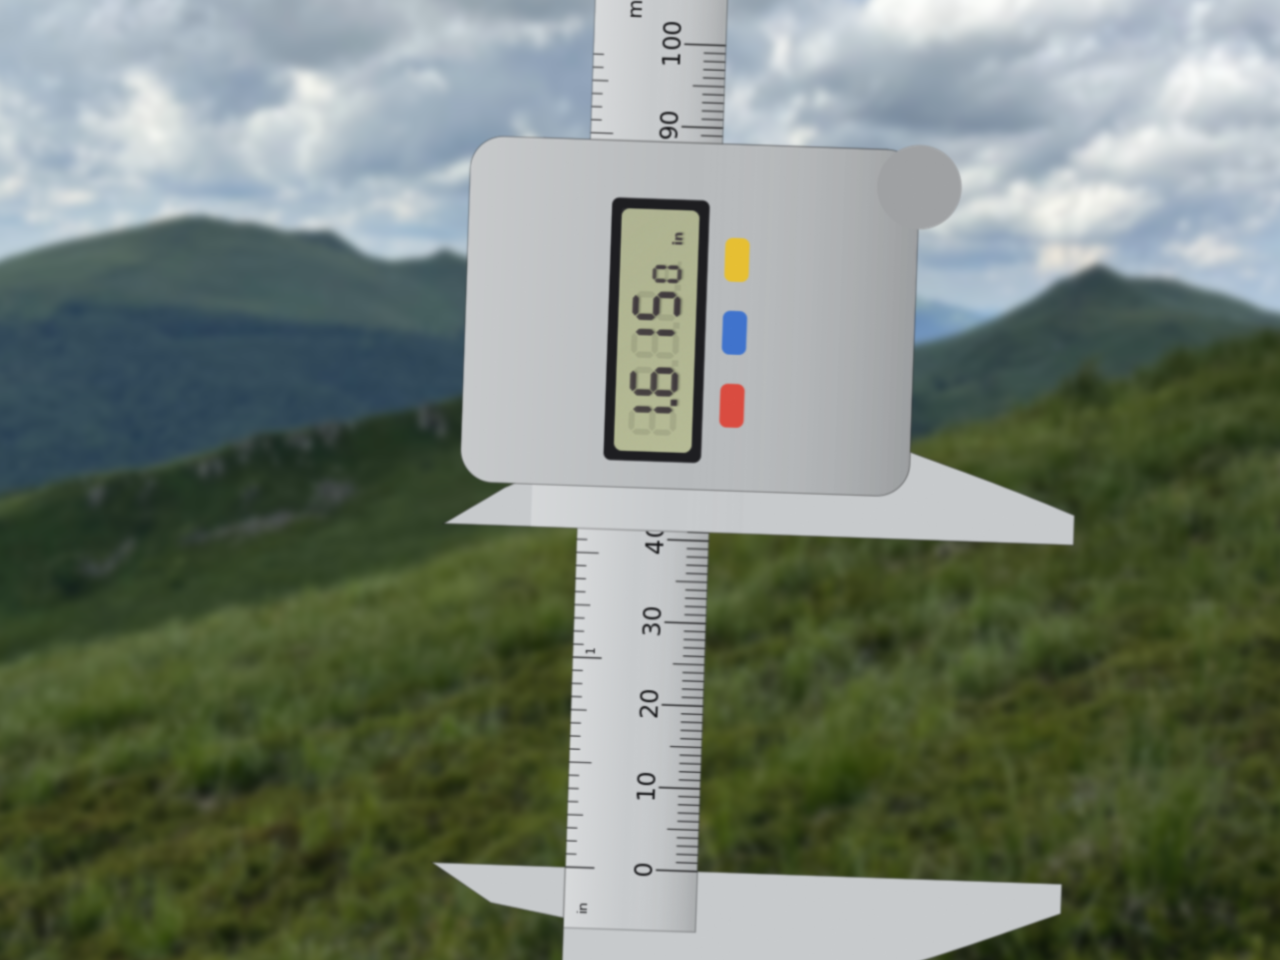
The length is 1.6150in
